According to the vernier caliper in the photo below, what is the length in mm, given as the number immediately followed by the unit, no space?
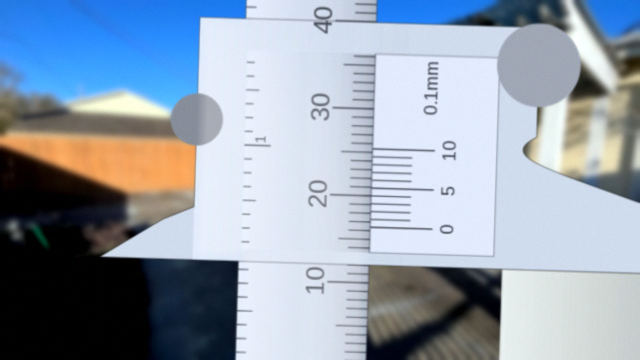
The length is 16.4mm
